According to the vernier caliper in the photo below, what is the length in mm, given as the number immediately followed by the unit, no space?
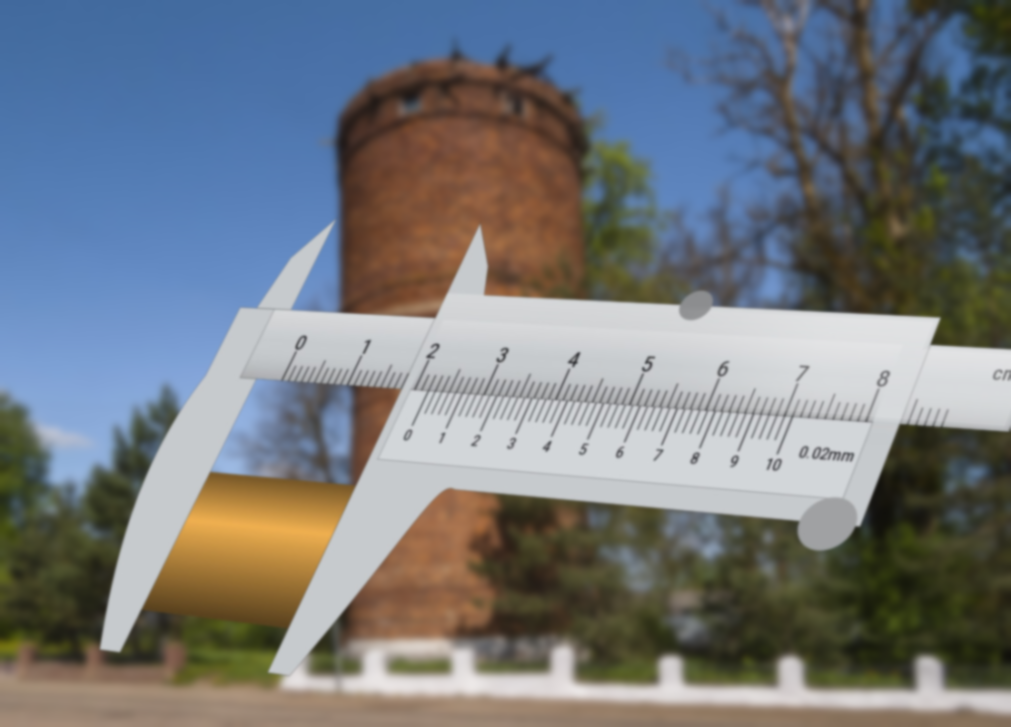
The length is 22.0mm
